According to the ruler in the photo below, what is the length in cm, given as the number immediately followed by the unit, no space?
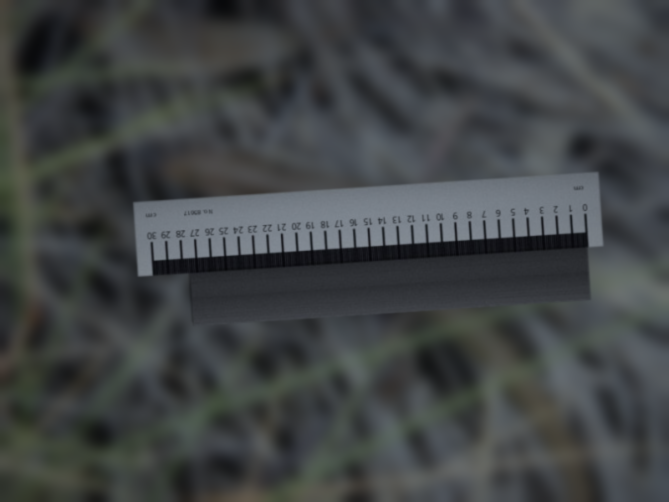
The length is 27.5cm
